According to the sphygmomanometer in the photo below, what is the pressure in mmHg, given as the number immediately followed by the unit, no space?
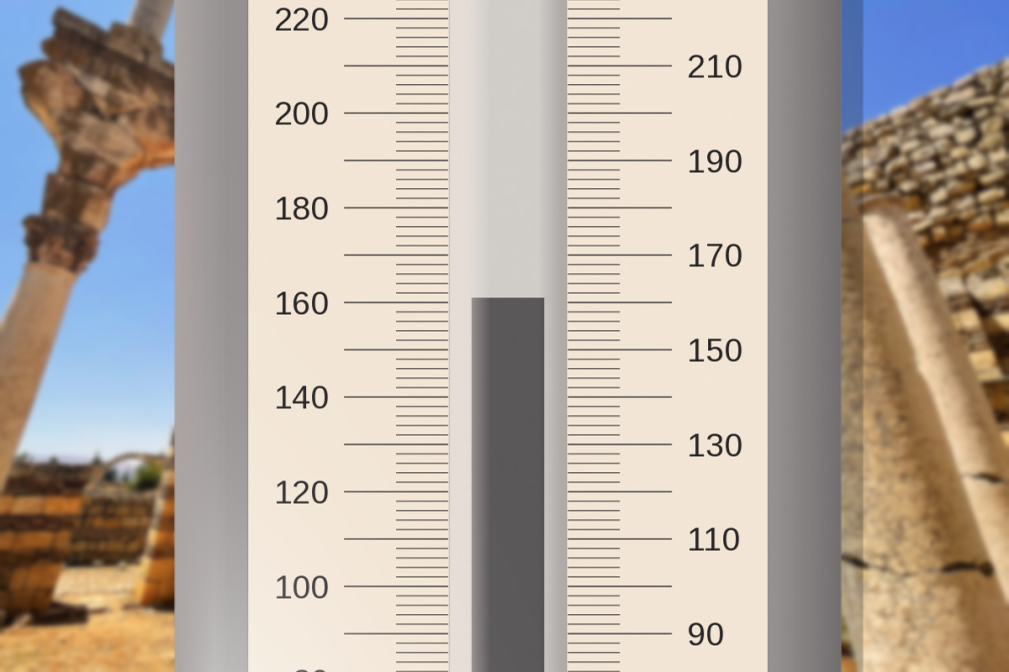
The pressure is 161mmHg
